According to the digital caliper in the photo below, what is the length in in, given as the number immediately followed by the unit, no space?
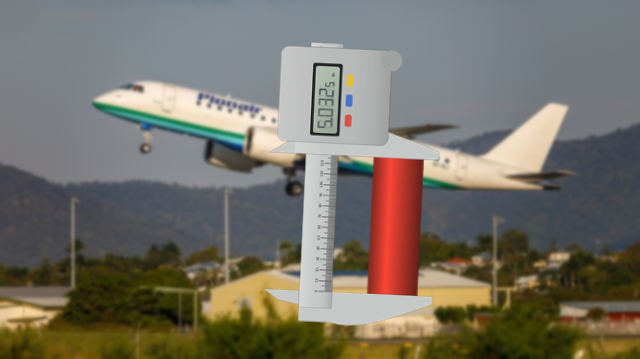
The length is 5.0325in
